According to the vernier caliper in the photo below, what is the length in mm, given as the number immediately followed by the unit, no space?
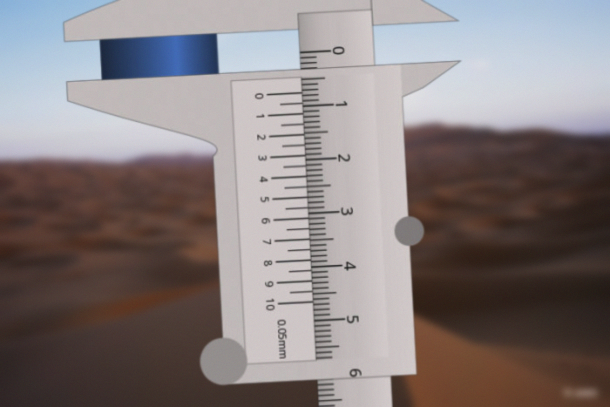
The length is 7.5mm
